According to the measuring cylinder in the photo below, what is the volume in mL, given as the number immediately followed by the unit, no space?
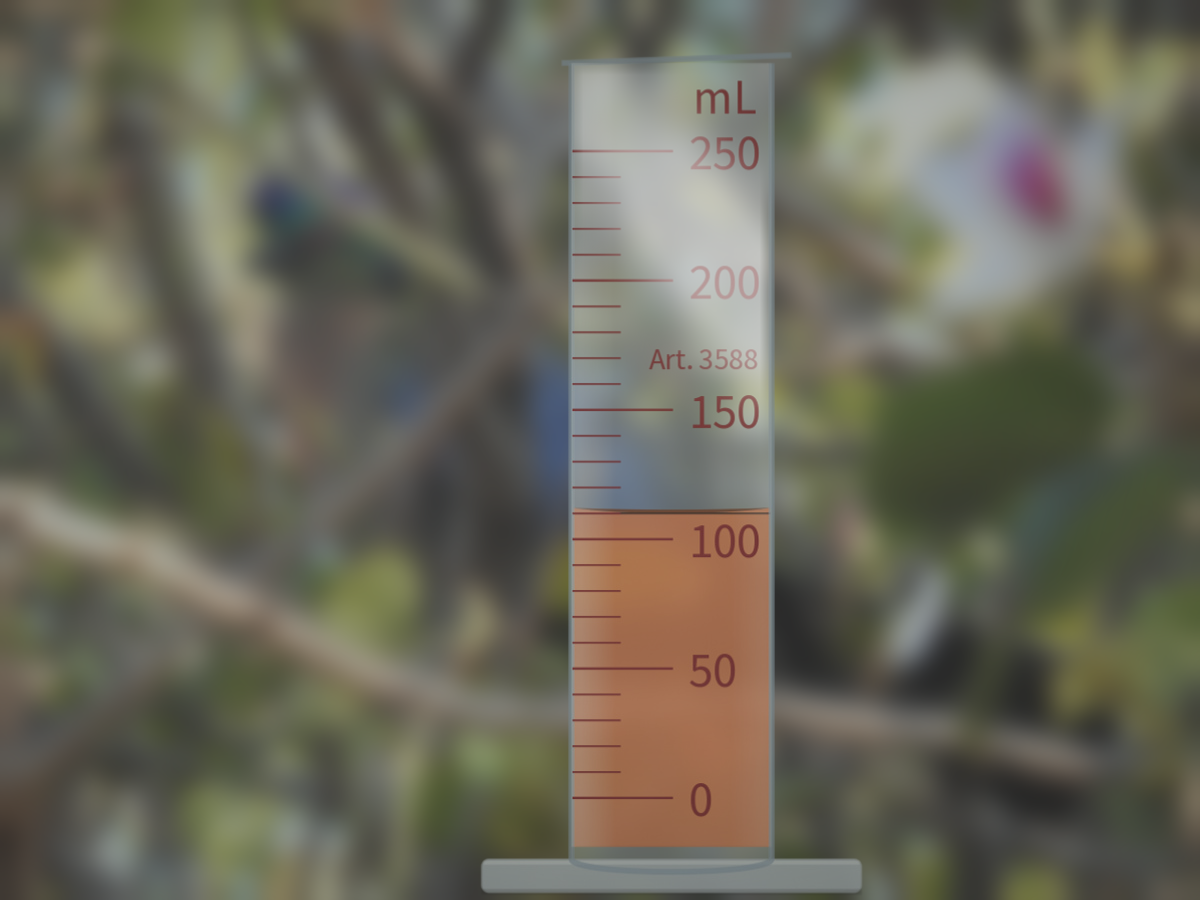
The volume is 110mL
